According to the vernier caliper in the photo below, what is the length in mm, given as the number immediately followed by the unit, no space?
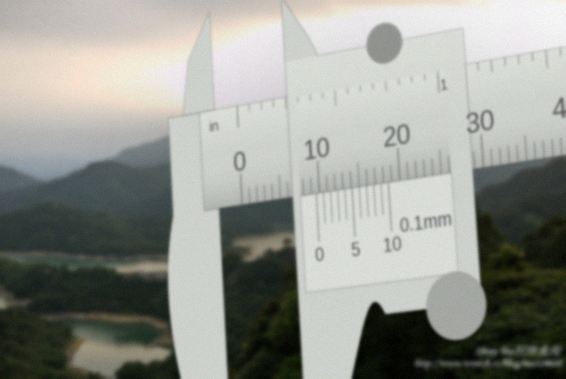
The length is 9.6mm
